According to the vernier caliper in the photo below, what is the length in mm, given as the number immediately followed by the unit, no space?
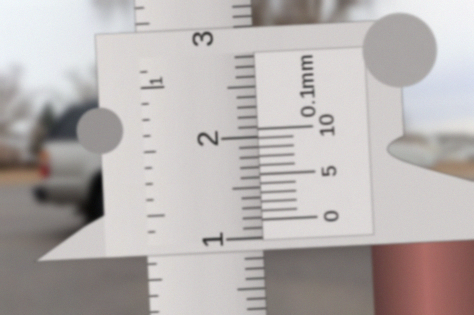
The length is 11.8mm
